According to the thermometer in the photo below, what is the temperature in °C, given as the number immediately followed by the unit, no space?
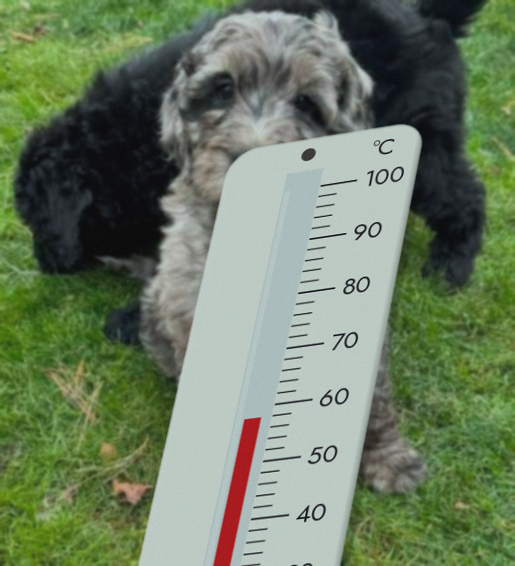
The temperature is 58°C
